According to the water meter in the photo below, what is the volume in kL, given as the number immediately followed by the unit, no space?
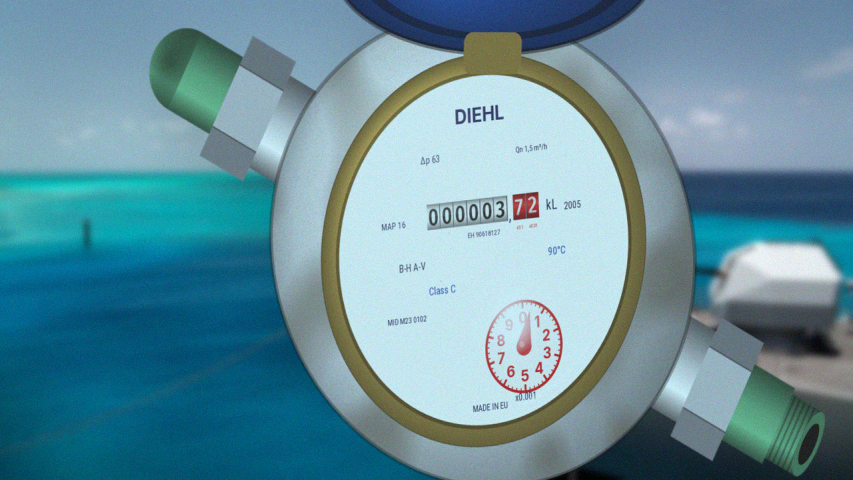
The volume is 3.720kL
